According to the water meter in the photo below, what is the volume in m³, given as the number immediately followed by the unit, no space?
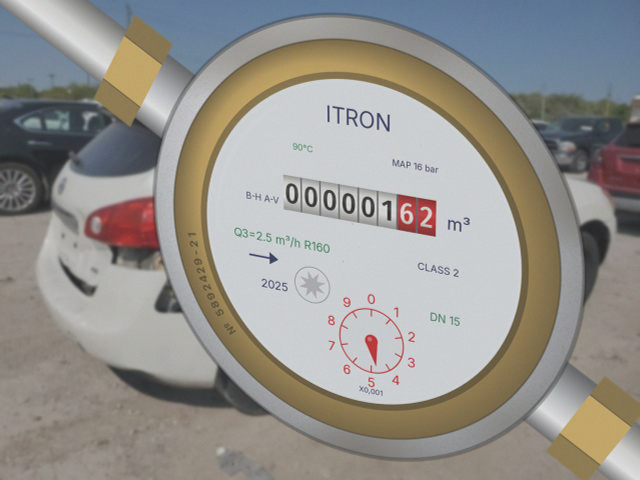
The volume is 1.624m³
